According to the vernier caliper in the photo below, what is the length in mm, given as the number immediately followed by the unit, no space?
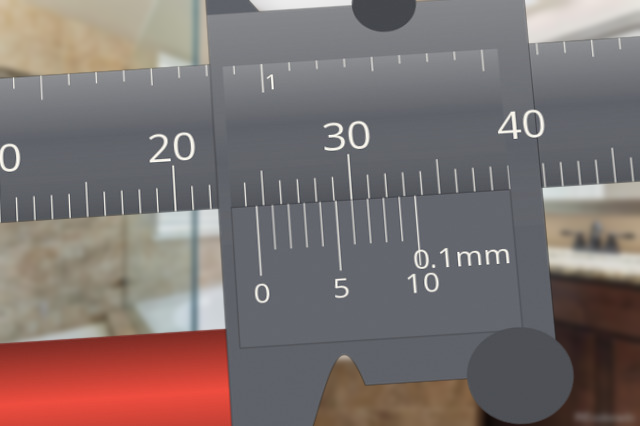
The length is 24.6mm
